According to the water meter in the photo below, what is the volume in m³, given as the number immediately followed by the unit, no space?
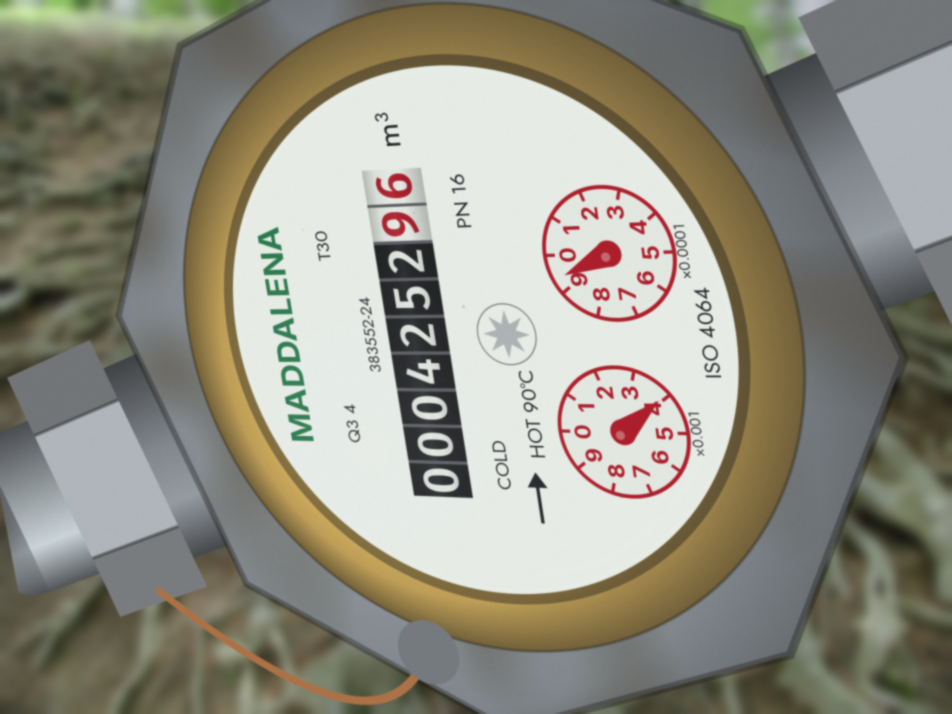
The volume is 4252.9639m³
